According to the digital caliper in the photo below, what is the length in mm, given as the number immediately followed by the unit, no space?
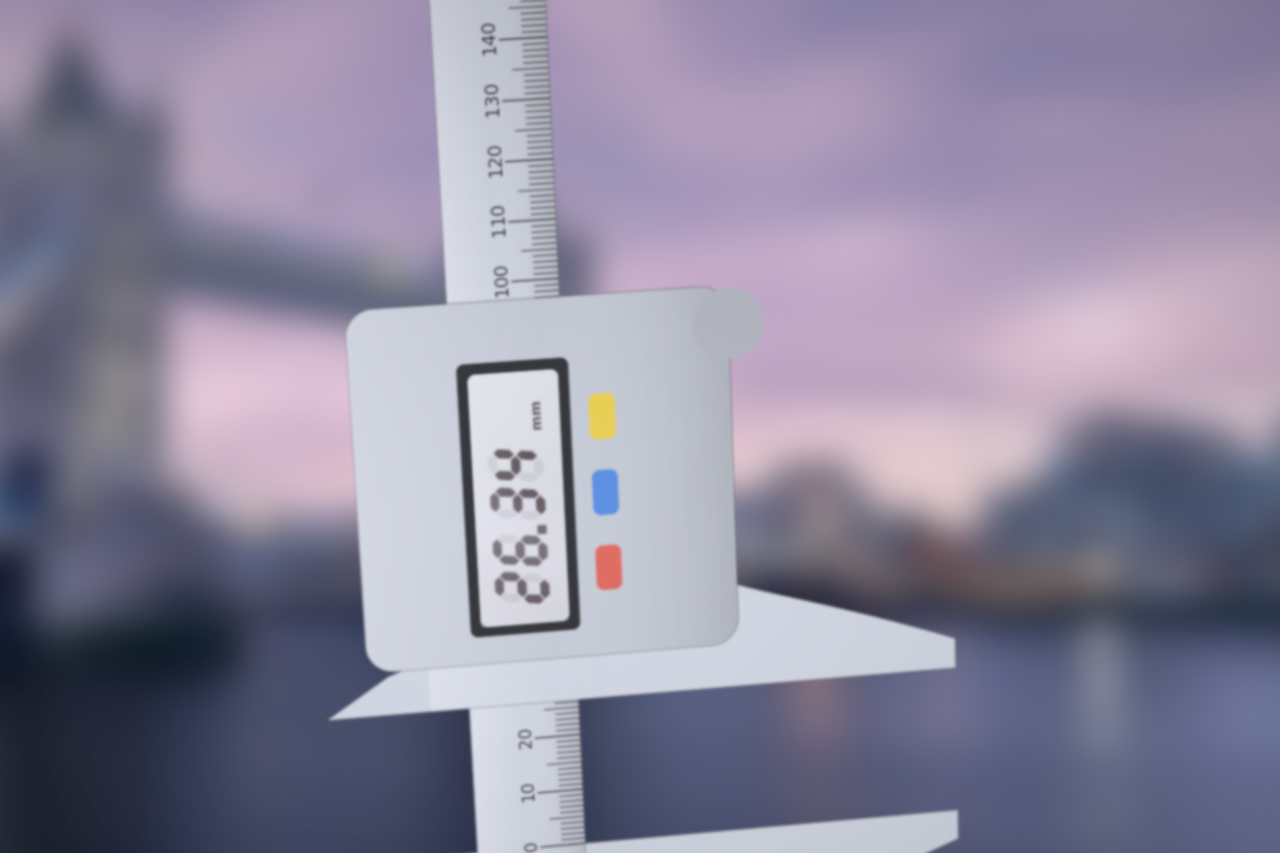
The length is 26.34mm
